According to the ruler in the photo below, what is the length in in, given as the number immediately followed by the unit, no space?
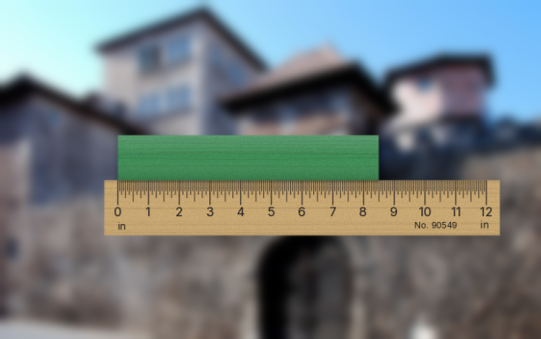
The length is 8.5in
